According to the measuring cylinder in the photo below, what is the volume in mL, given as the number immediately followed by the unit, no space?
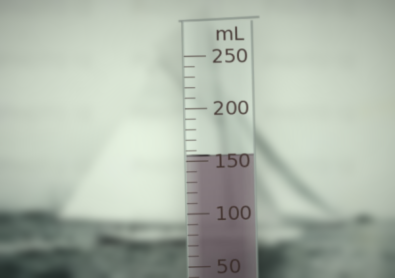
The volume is 155mL
